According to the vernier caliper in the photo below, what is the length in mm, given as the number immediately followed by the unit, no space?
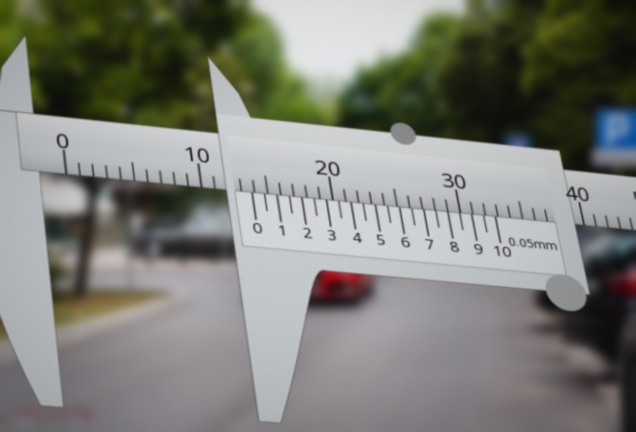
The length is 13.8mm
